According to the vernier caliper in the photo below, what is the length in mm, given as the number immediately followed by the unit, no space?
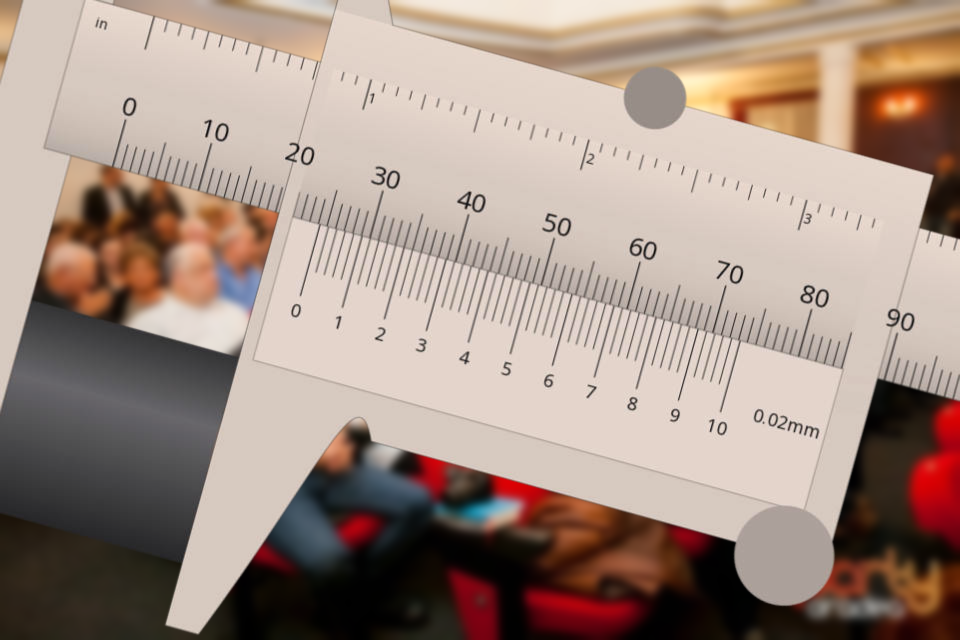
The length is 24.2mm
